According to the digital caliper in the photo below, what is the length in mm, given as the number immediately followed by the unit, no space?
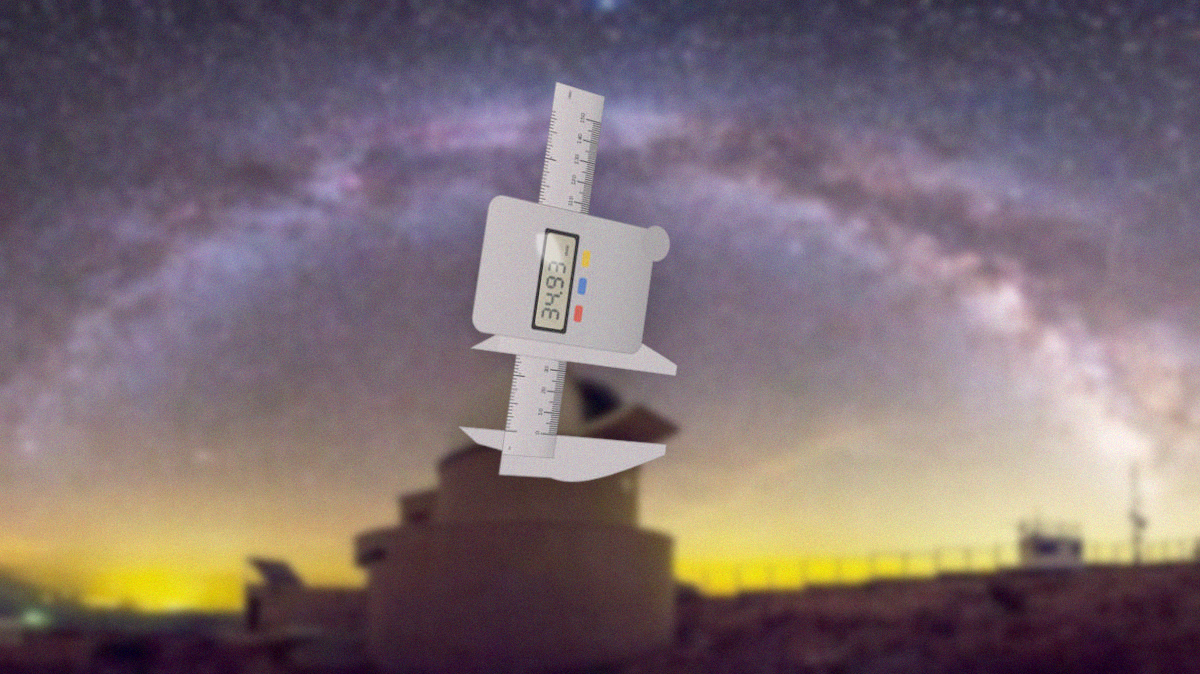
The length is 34.93mm
